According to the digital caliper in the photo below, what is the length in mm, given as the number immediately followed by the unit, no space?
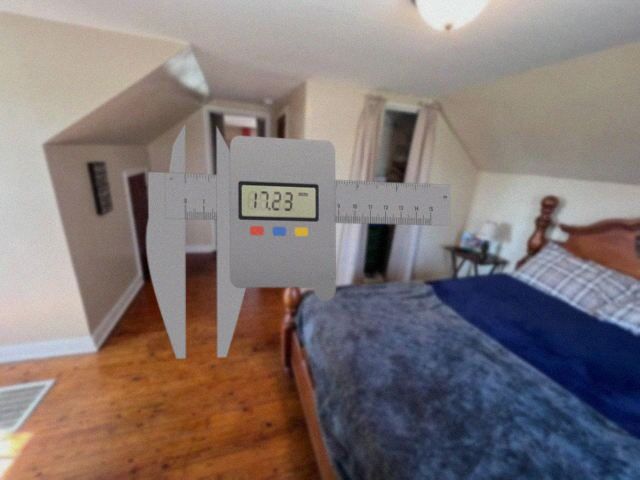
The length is 17.23mm
